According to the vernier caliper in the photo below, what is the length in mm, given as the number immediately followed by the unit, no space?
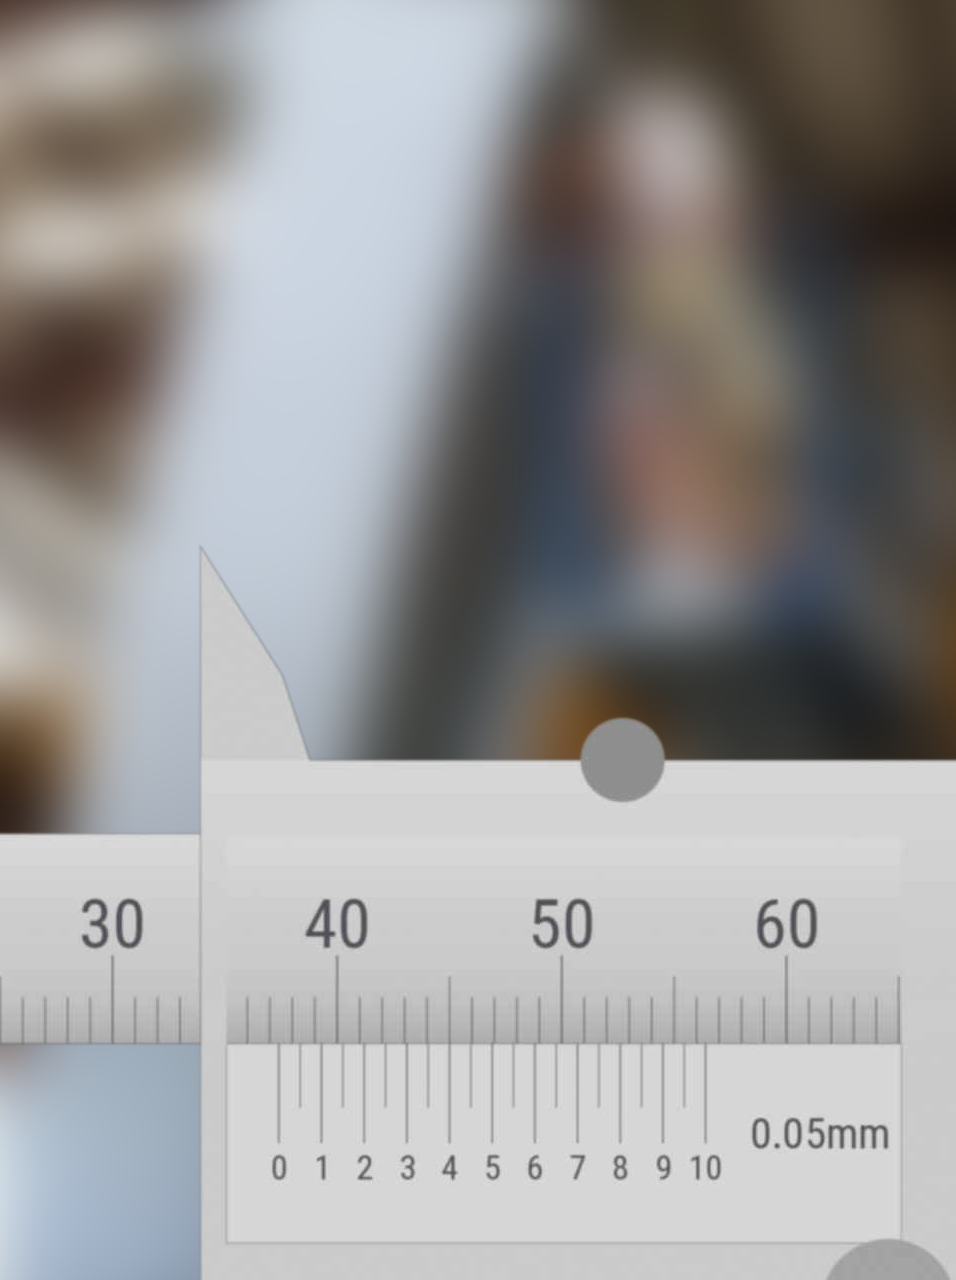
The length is 37.4mm
